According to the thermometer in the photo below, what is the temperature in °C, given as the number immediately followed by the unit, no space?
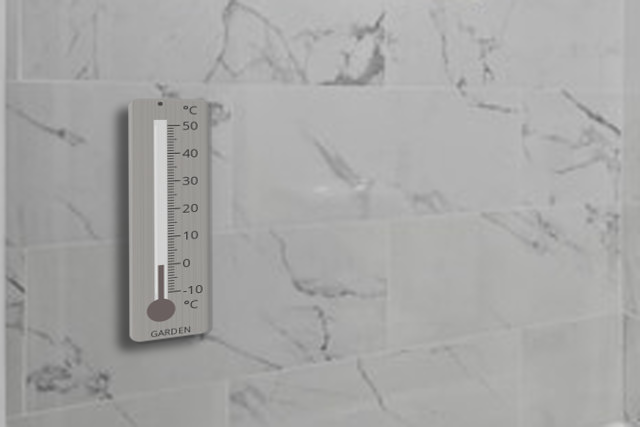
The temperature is 0°C
